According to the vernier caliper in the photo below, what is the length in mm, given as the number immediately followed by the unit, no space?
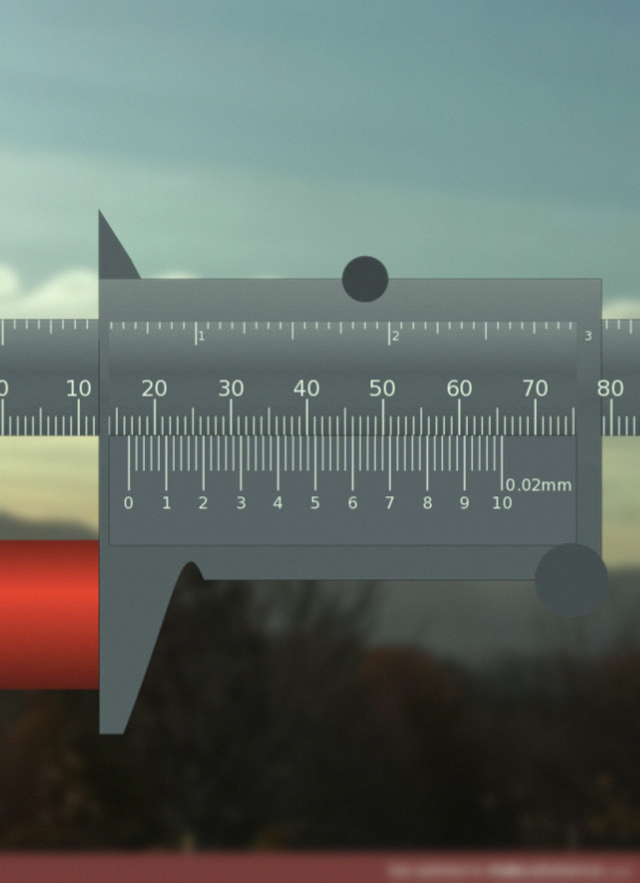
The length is 16.6mm
